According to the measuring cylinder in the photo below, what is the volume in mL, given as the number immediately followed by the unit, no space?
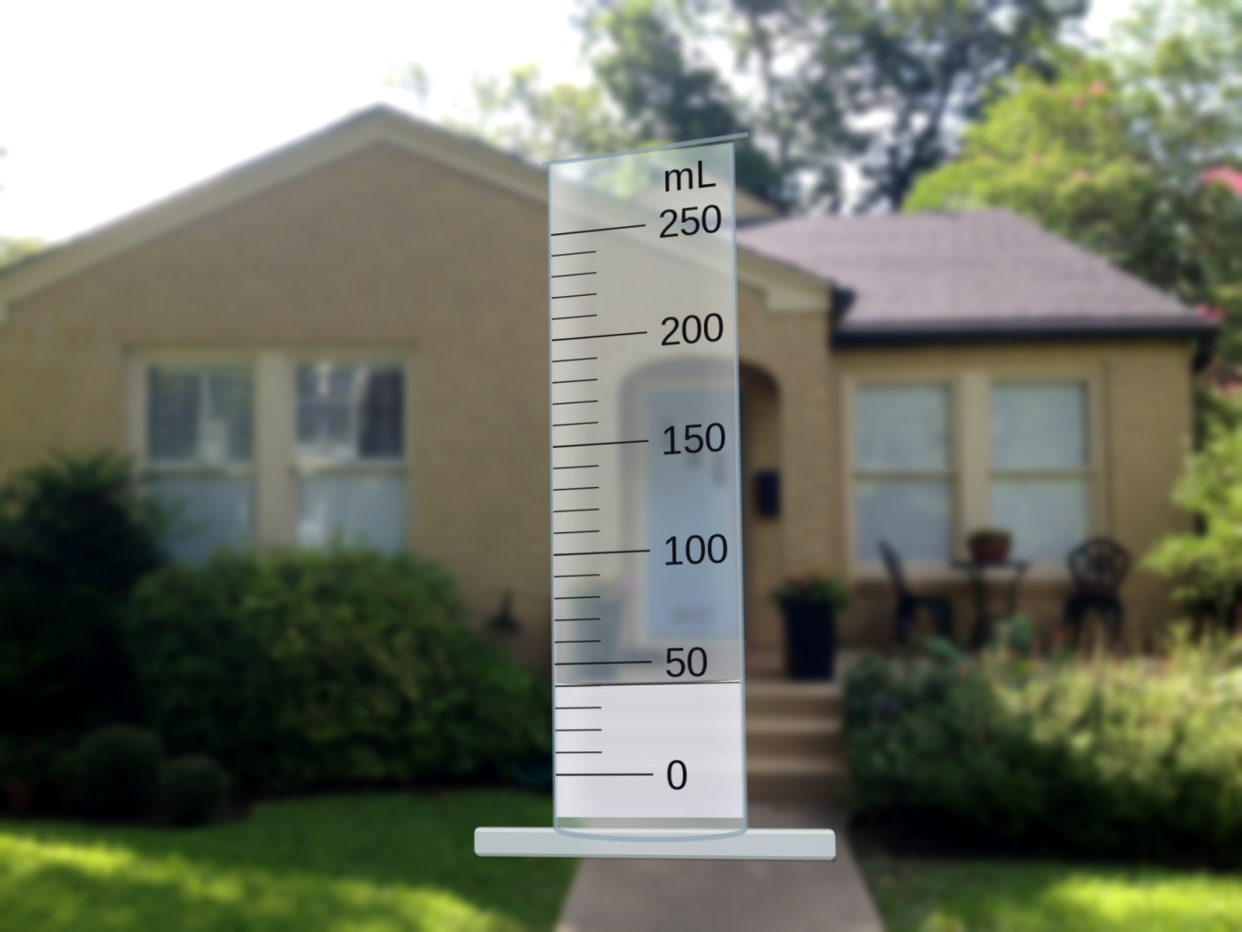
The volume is 40mL
